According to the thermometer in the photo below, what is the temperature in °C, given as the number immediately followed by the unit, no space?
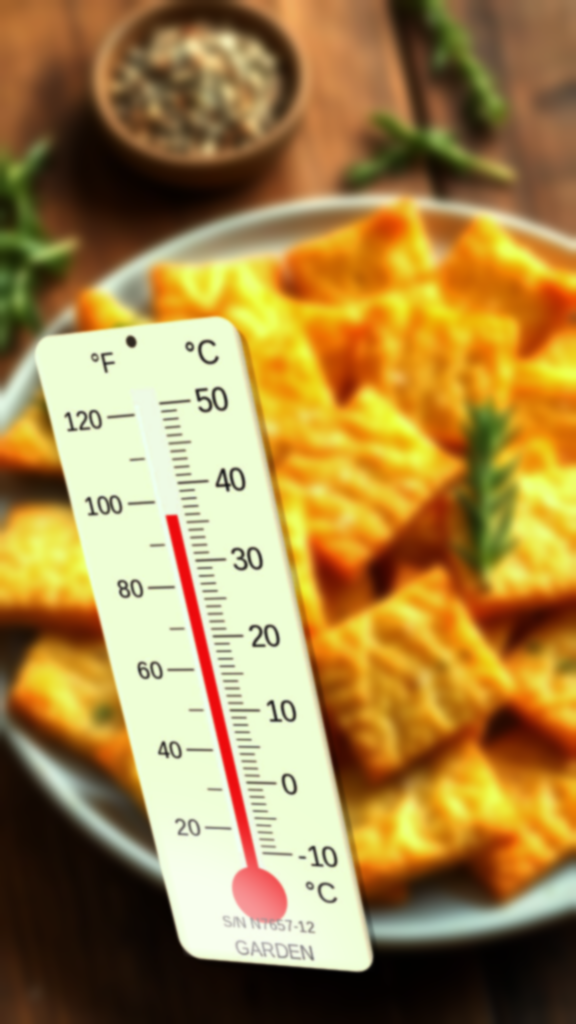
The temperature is 36°C
